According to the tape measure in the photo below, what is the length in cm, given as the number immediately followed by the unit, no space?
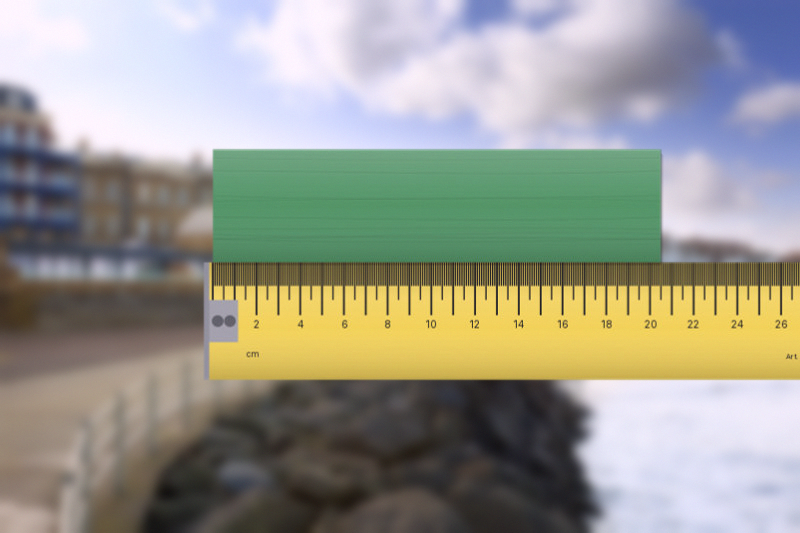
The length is 20.5cm
